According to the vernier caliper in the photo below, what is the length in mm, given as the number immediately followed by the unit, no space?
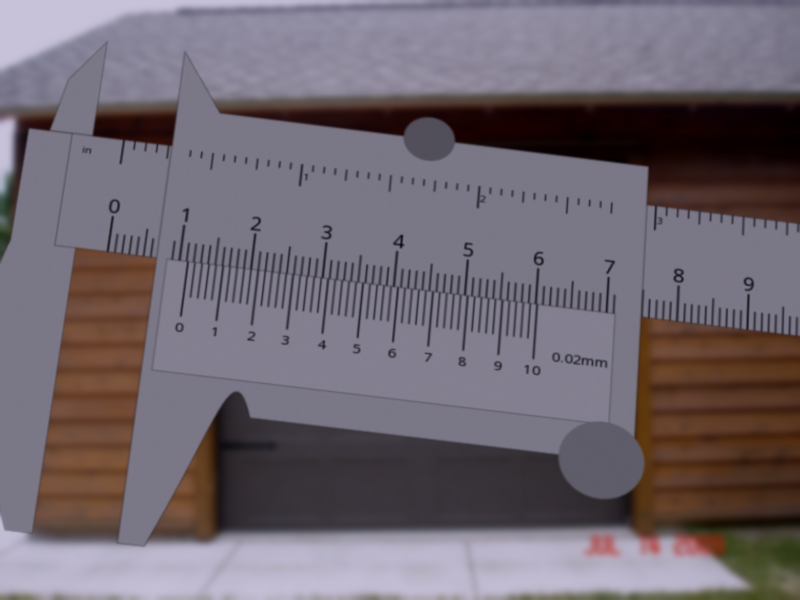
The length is 11.2mm
